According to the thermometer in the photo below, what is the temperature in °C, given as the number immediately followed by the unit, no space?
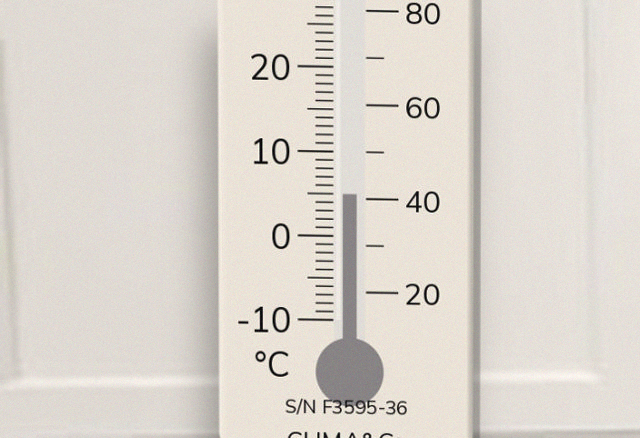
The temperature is 5°C
